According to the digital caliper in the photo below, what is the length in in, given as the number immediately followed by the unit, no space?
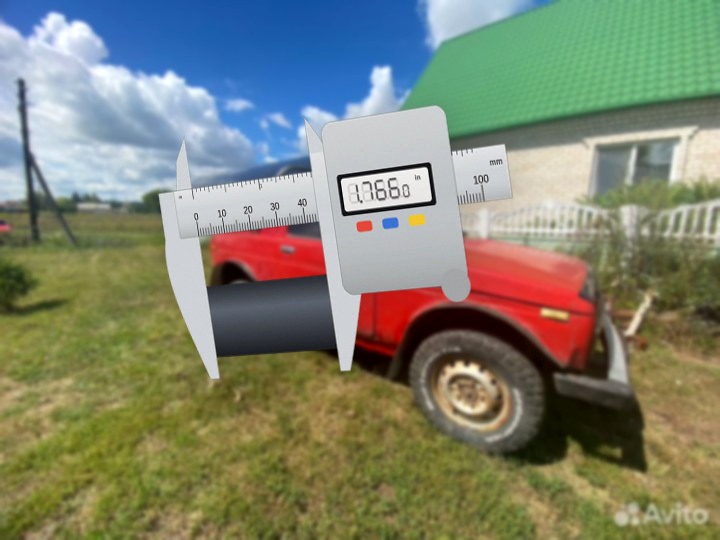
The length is 1.7660in
